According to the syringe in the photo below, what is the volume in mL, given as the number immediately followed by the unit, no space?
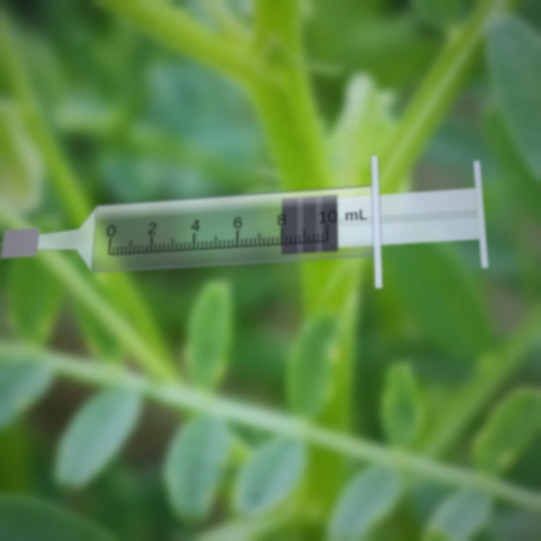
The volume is 8mL
